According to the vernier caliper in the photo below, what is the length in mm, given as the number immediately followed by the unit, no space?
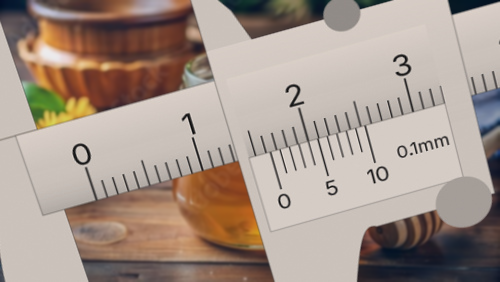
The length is 16.4mm
